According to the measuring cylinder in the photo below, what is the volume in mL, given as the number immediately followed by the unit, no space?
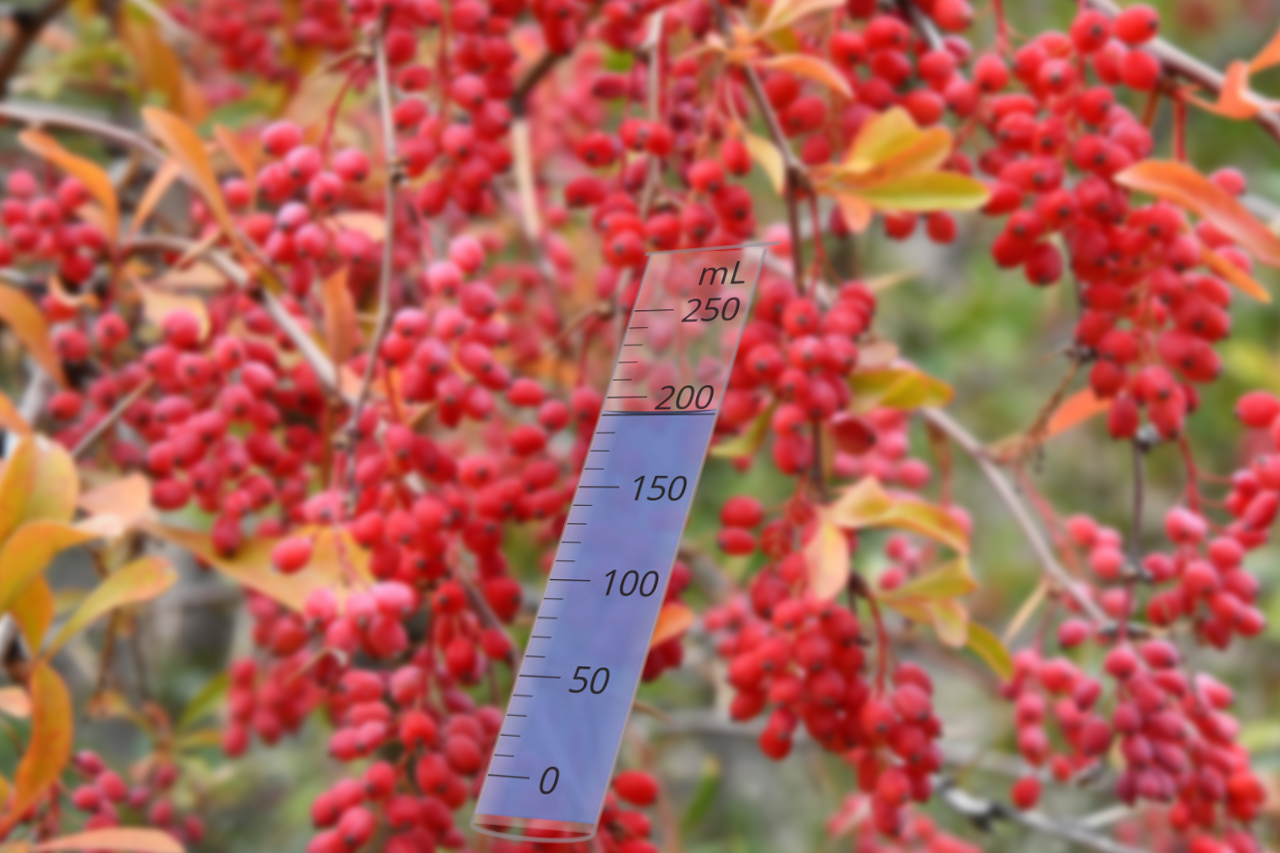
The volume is 190mL
